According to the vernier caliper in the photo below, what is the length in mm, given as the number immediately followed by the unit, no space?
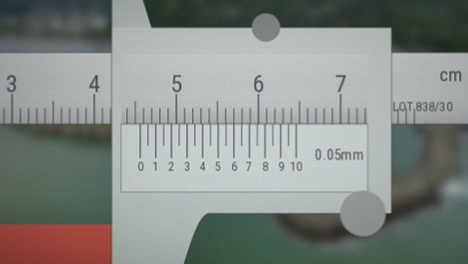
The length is 45.6mm
